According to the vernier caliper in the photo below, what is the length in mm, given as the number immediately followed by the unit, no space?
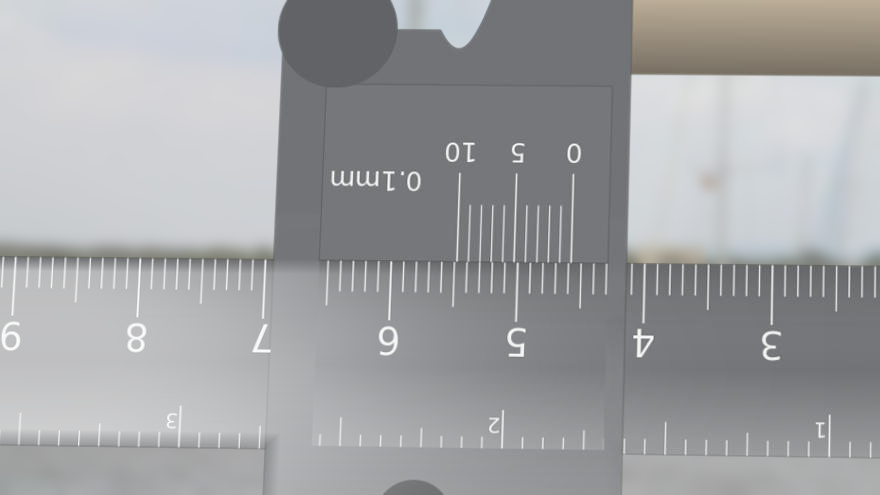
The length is 45.8mm
